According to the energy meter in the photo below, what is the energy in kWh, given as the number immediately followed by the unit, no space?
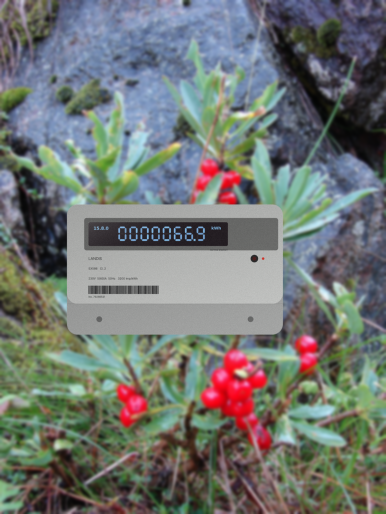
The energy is 66.9kWh
